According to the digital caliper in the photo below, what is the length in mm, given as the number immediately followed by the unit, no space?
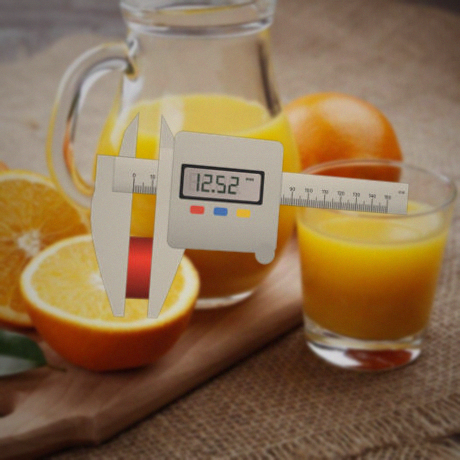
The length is 12.52mm
